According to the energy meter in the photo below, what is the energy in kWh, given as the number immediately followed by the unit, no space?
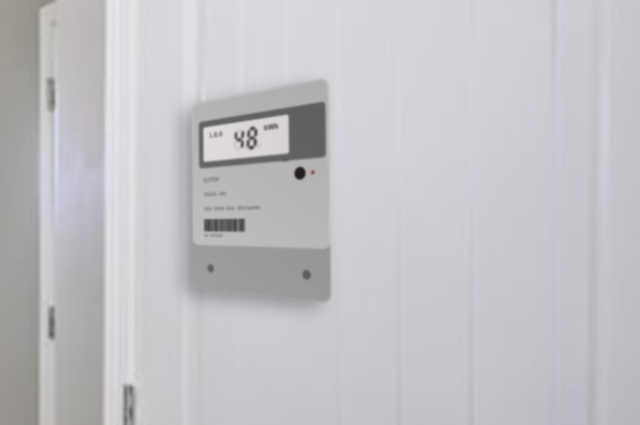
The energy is 48kWh
